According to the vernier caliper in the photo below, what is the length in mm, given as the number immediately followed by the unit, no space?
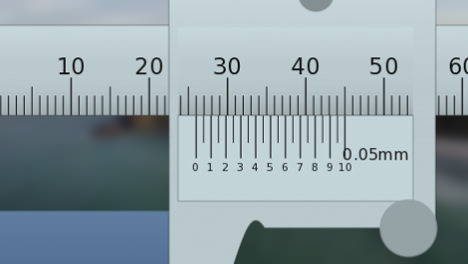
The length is 26.0mm
